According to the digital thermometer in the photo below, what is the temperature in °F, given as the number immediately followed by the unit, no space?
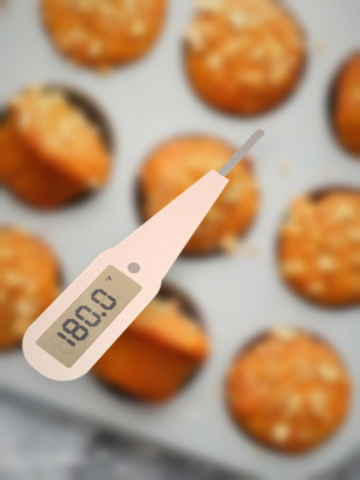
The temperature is 180.0°F
